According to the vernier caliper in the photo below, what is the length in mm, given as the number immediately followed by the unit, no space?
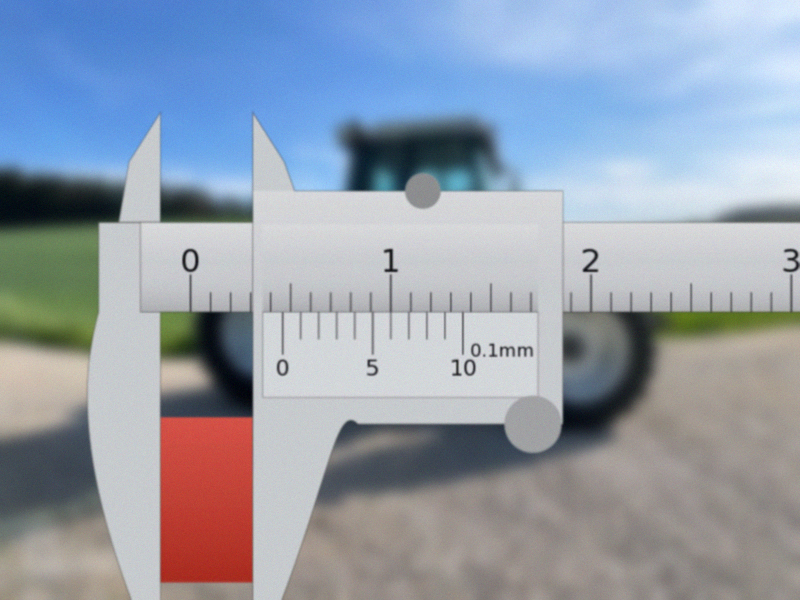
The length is 4.6mm
